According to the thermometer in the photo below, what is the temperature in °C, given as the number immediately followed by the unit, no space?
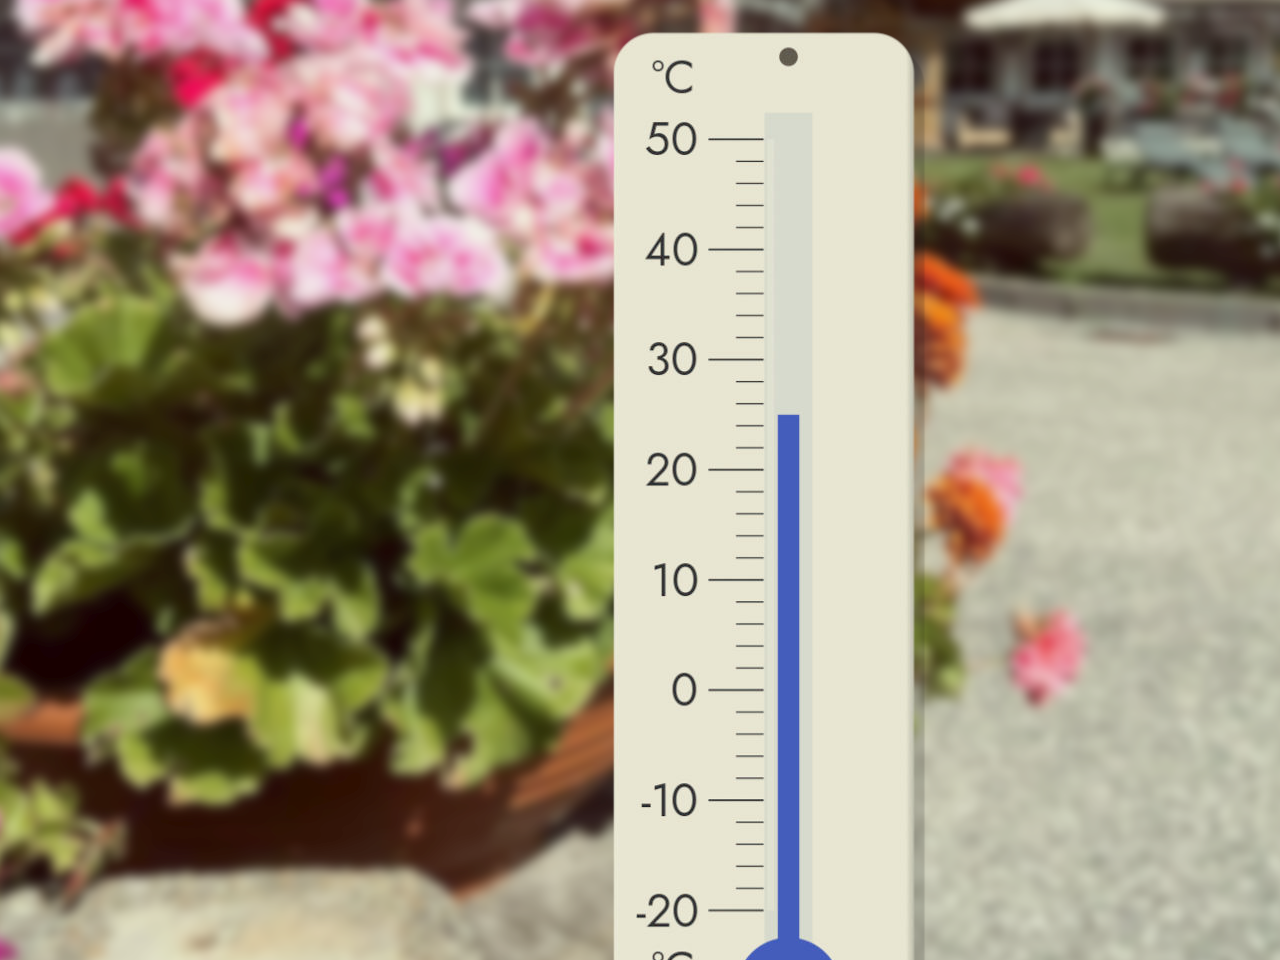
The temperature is 25°C
